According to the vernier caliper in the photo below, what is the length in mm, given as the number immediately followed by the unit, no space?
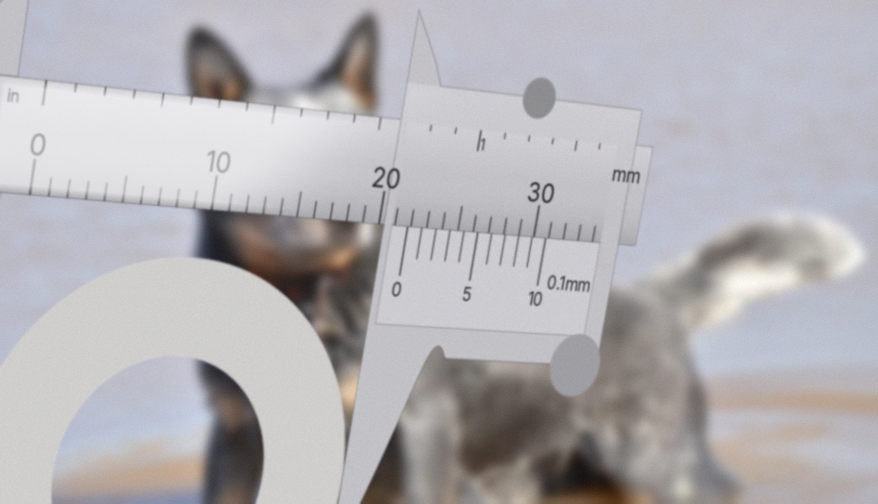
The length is 21.8mm
